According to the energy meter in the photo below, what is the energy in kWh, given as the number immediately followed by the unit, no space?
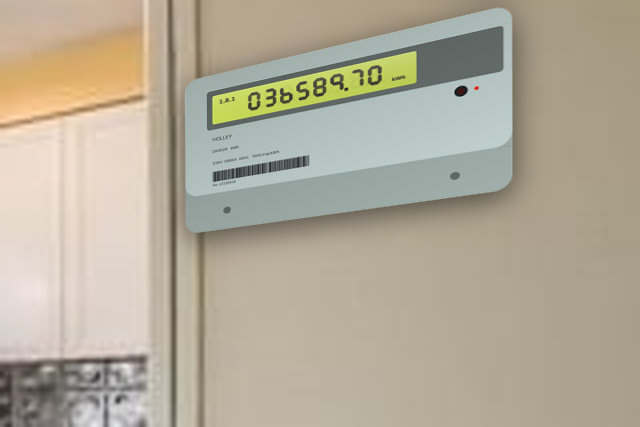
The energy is 36589.70kWh
